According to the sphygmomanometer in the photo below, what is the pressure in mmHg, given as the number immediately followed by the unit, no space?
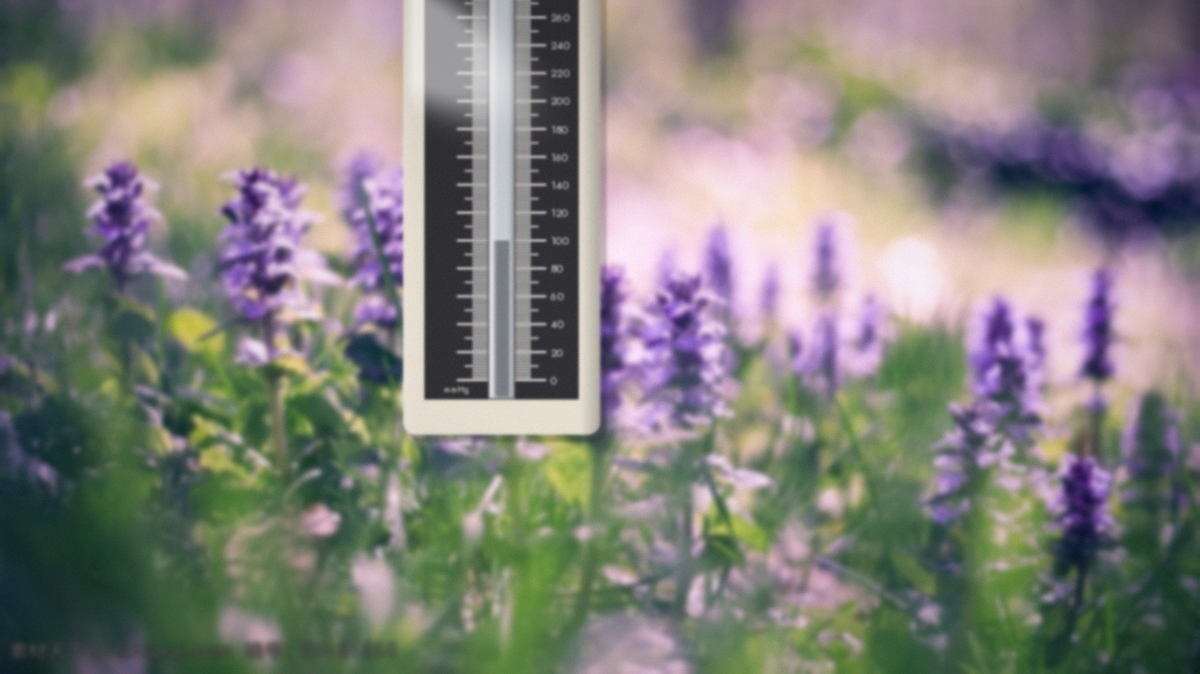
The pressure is 100mmHg
